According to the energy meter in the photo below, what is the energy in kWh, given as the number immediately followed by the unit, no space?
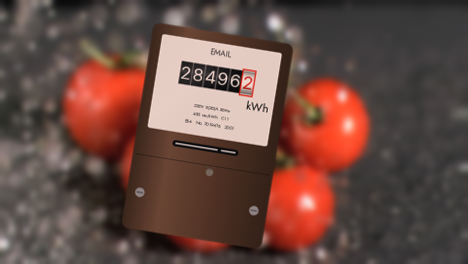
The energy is 28496.2kWh
